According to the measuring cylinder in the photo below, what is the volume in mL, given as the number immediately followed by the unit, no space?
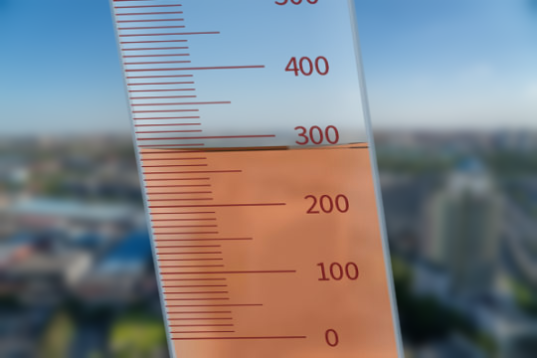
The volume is 280mL
